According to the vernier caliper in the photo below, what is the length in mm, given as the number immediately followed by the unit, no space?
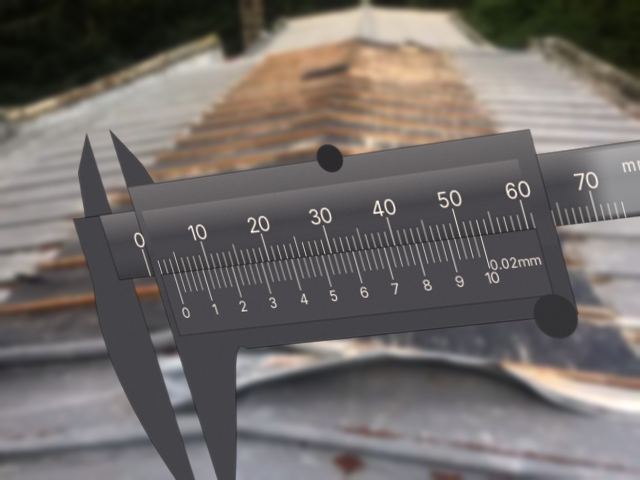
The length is 4.0mm
